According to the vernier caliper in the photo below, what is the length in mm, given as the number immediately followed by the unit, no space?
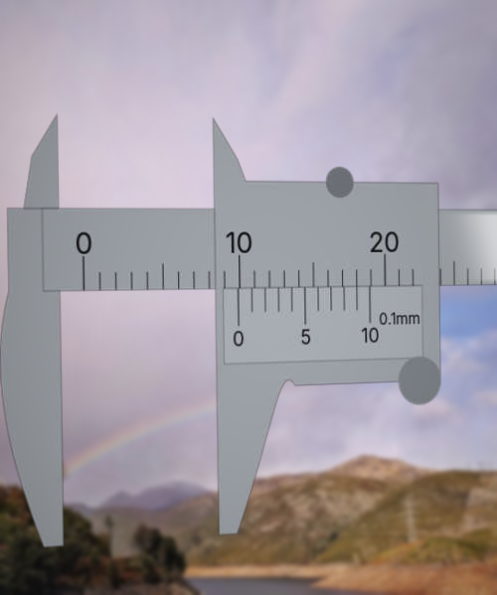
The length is 9.9mm
